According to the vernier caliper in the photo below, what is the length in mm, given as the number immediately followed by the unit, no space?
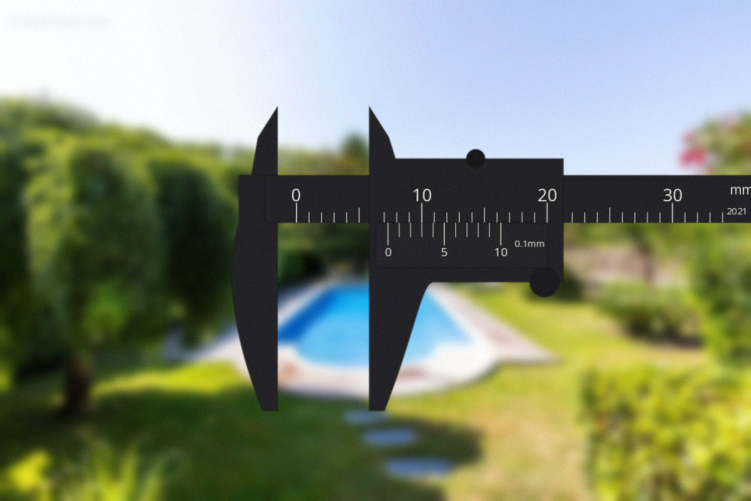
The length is 7.3mm
